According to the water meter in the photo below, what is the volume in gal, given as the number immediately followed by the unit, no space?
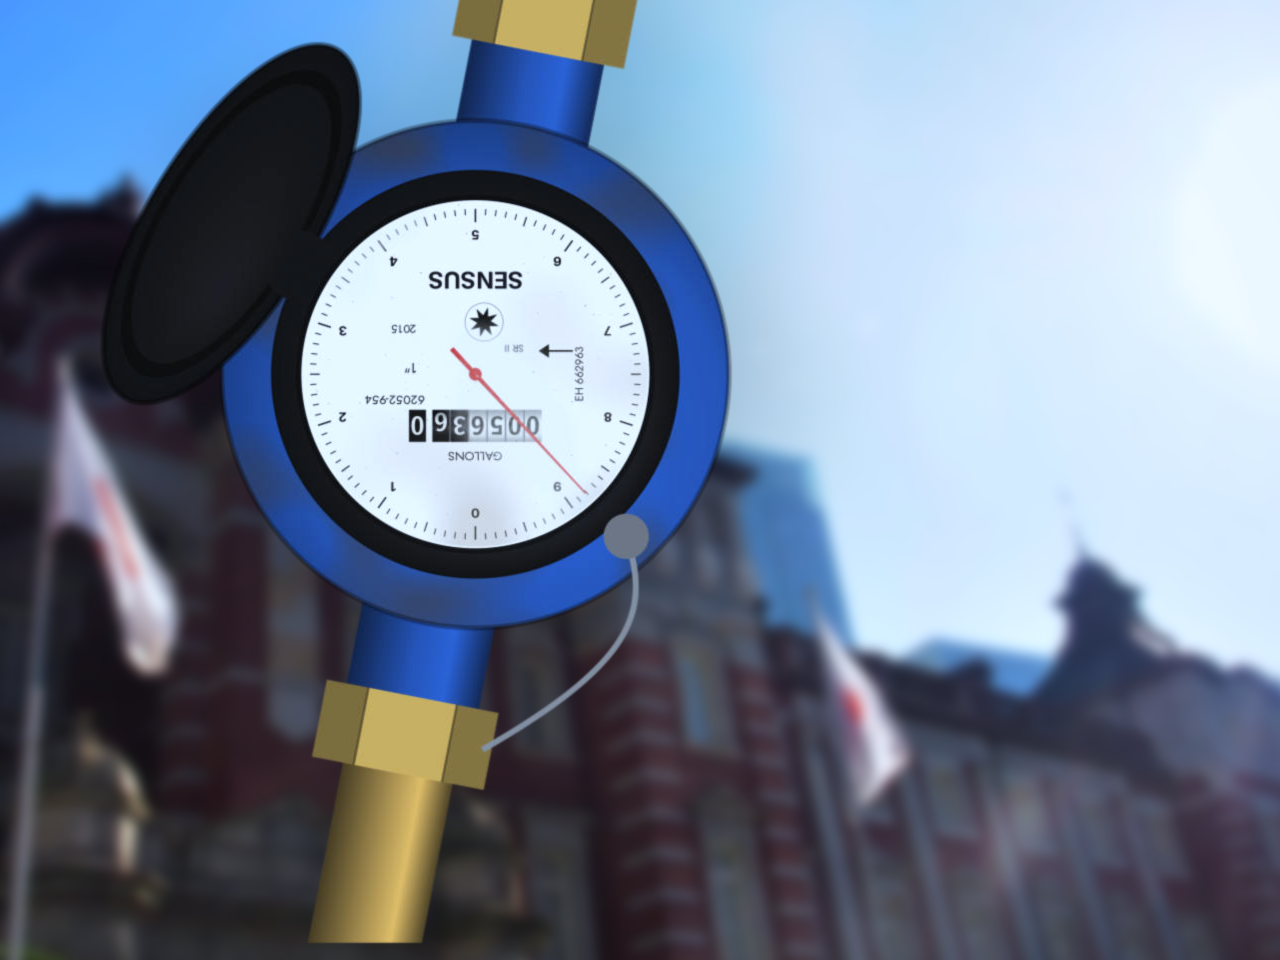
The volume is 56358.8gal
